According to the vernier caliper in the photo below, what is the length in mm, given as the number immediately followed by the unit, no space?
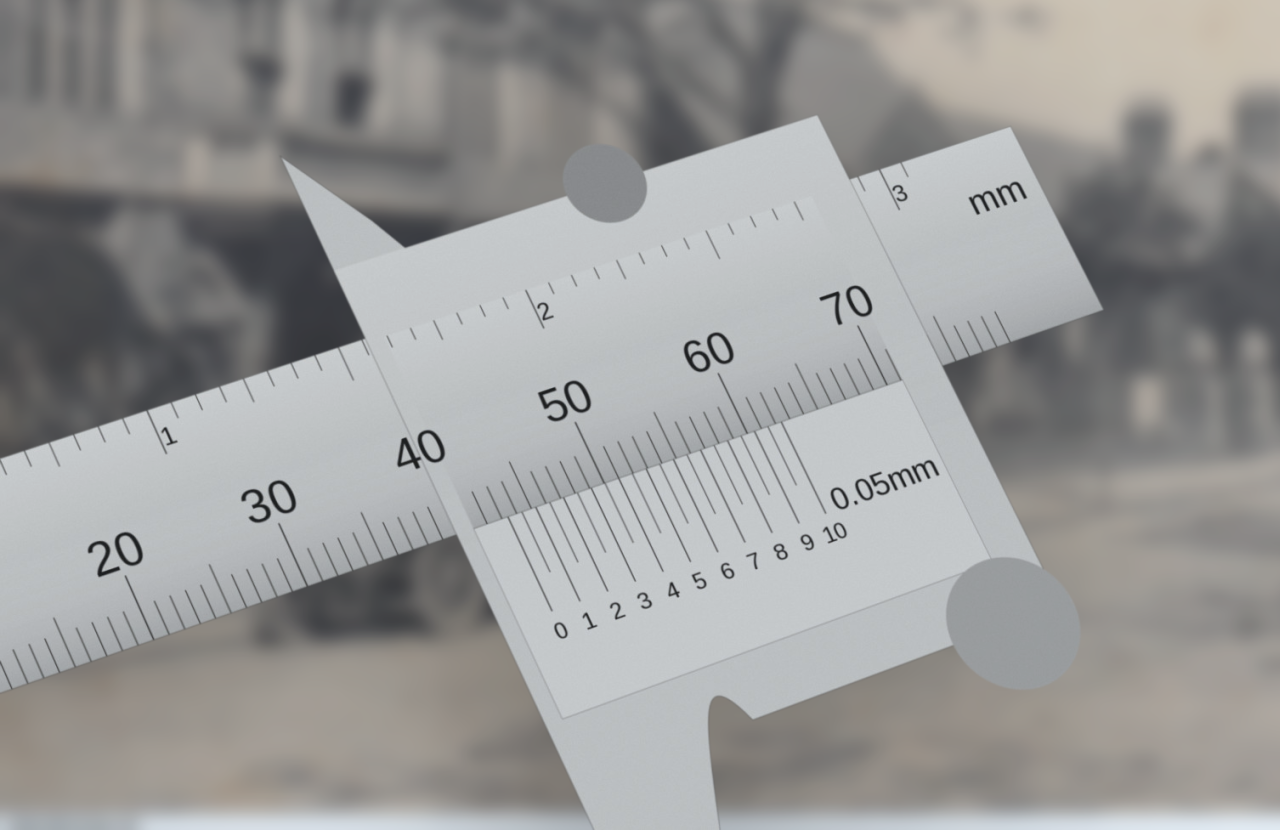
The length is 43.4mm
